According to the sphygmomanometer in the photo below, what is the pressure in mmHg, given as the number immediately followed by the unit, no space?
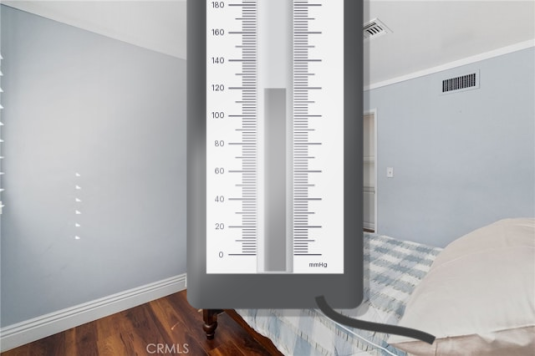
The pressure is 120mmHg
